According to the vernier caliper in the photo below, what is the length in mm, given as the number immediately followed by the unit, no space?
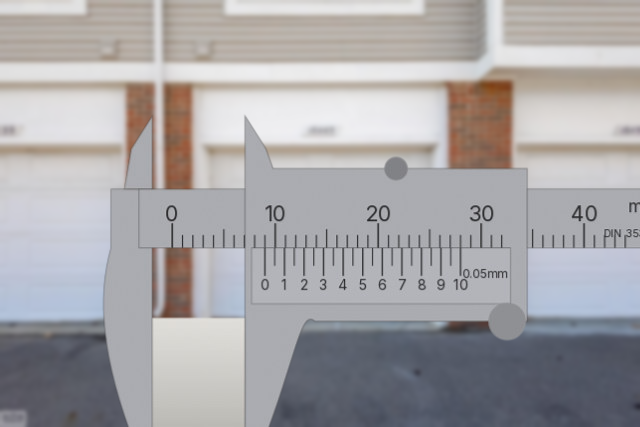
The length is 9.0mm
